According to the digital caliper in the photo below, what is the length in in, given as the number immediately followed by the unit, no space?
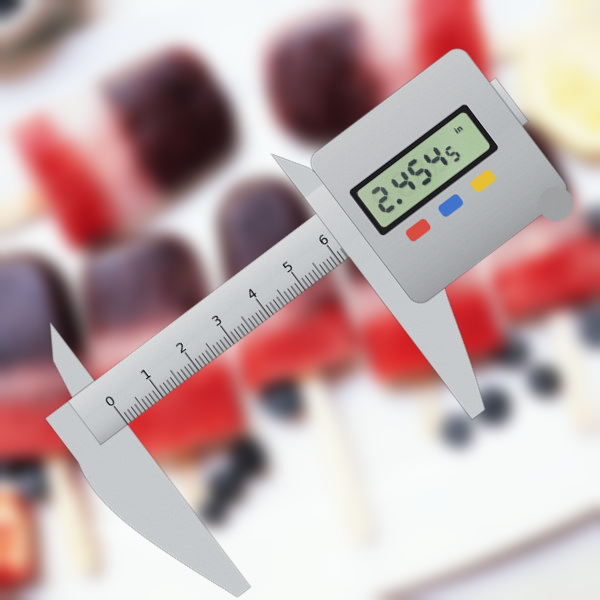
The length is 2.4545in
